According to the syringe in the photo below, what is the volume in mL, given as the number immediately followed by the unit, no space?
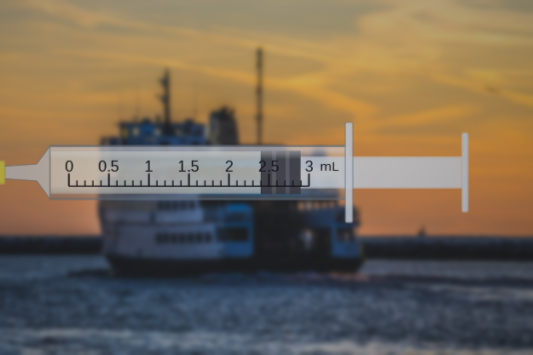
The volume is 2.4mL
